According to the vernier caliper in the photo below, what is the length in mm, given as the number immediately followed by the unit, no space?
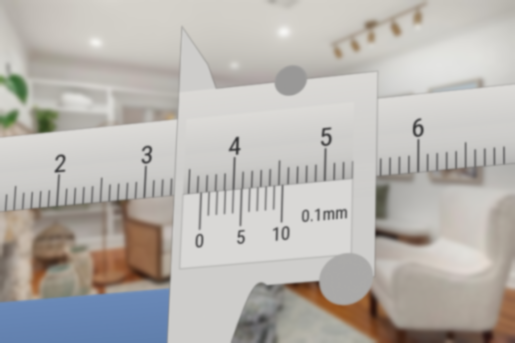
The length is 36.4mm
